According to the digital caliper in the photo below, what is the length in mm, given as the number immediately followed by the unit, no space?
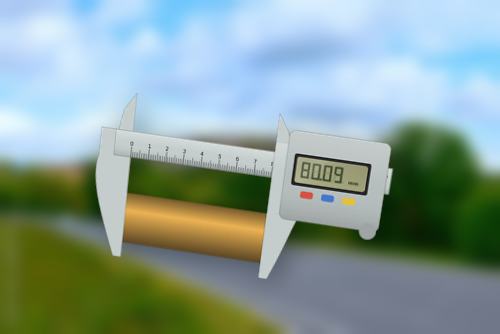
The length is 80.09mm
